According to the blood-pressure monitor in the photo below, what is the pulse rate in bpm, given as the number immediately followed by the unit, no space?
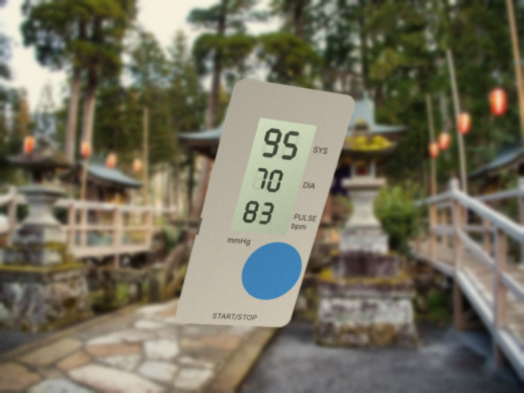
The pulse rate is 83bpm
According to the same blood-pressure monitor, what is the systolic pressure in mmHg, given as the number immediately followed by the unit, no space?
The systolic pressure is 95mmHg
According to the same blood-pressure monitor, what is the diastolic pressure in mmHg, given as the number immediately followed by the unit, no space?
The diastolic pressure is 70mmHg
